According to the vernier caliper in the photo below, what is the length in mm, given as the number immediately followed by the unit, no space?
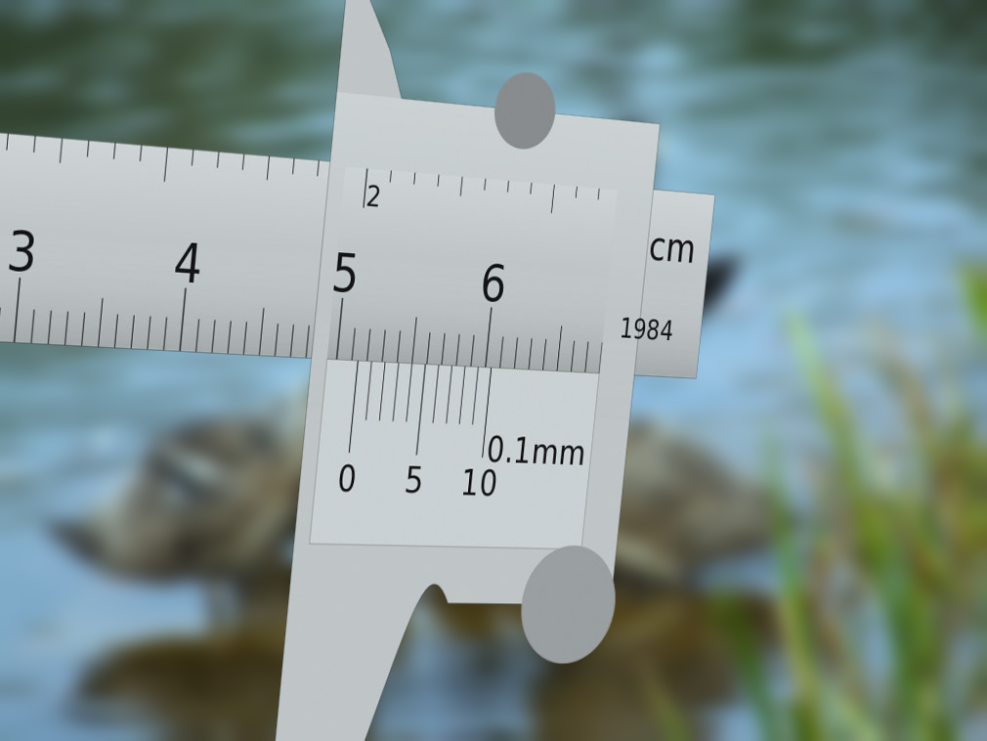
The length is 51.4mm
